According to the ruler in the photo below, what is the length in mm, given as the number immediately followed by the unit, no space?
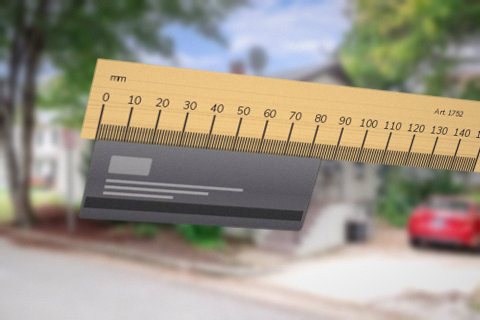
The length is 85mm
